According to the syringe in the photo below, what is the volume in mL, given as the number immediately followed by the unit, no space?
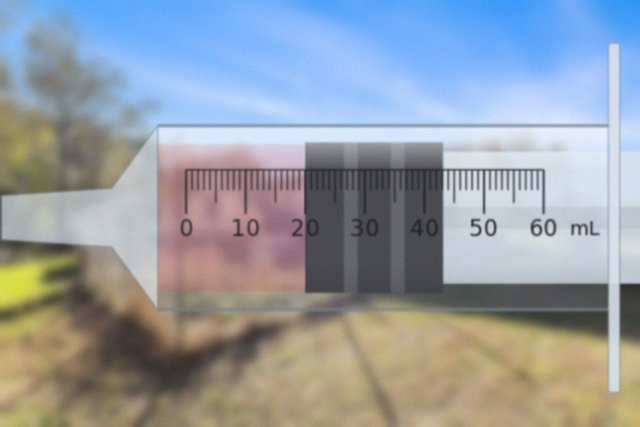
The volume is 20mL
